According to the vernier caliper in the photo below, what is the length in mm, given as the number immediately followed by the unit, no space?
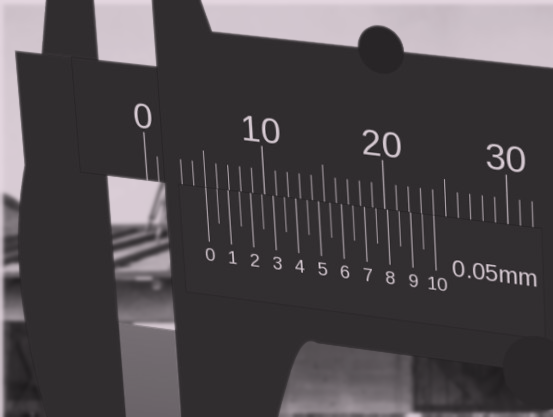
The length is 5.0mm
